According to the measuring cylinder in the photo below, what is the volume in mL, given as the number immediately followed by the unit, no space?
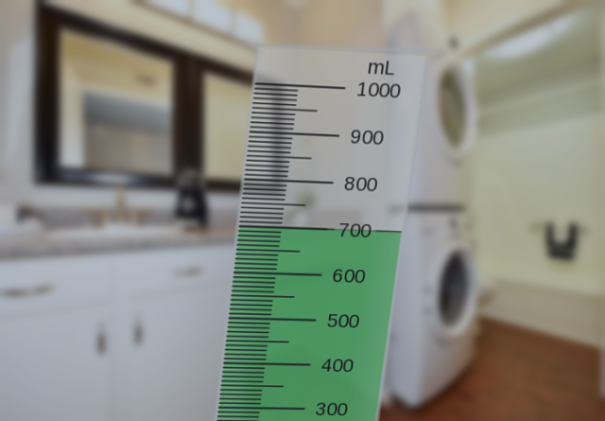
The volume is 700mL
